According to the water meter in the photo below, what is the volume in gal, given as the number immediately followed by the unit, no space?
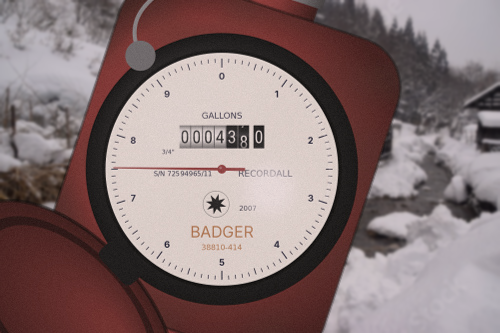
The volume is 4377.5gal
